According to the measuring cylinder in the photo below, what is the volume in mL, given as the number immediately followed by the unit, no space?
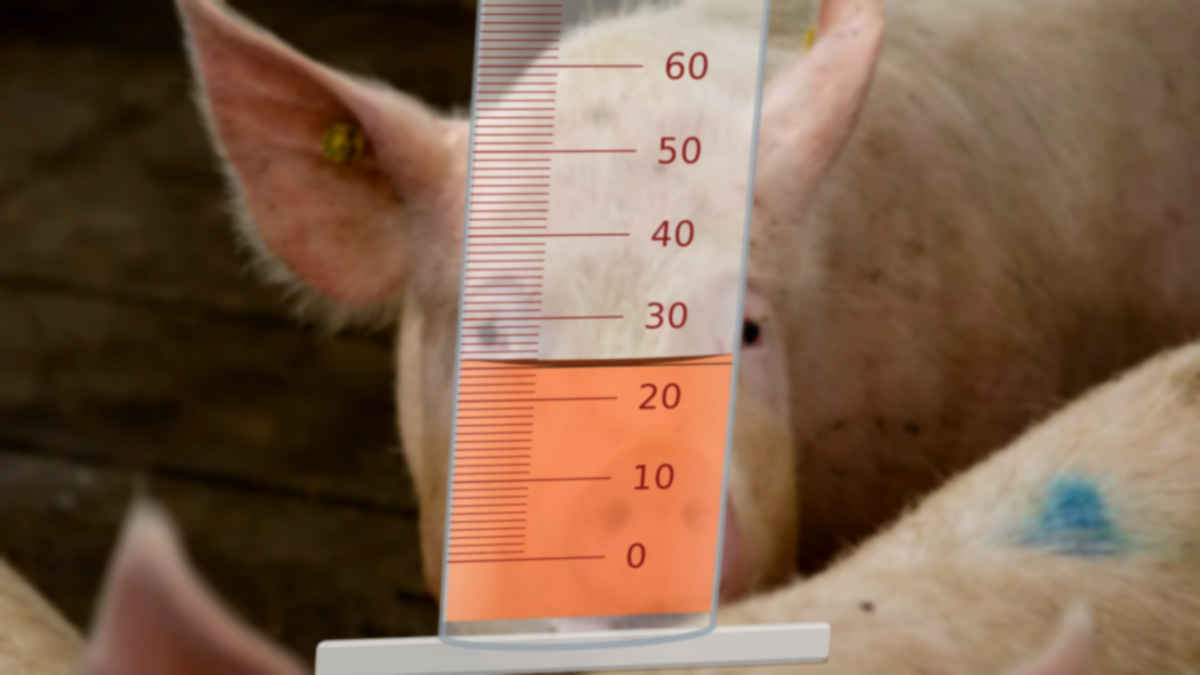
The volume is 24mL
